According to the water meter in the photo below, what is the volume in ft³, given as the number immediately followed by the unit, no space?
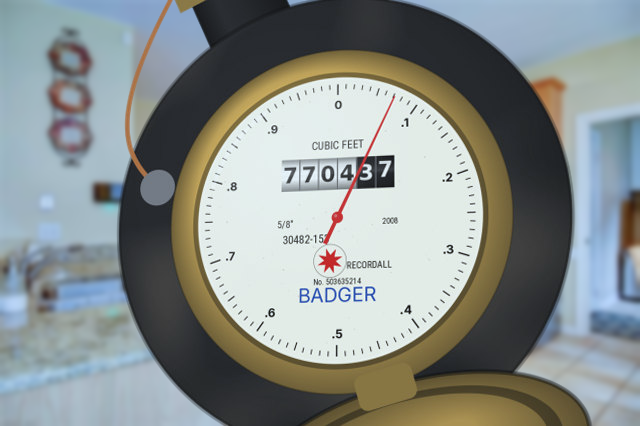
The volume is 770437.07ft³
